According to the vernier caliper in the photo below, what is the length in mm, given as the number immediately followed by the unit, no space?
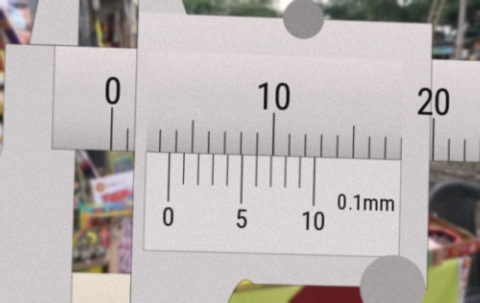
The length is 3.6mm
